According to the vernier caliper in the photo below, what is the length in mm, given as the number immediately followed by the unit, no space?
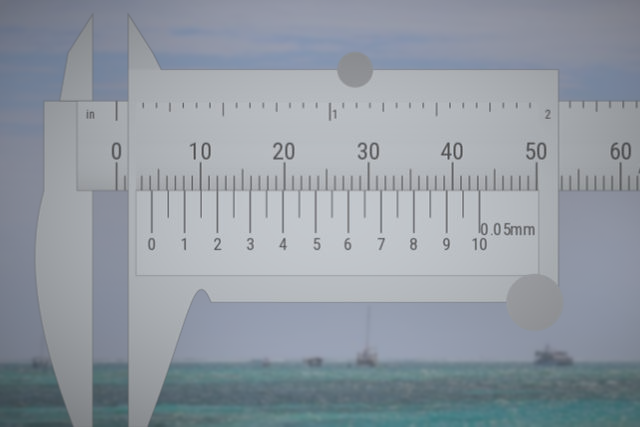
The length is 4.2mm
